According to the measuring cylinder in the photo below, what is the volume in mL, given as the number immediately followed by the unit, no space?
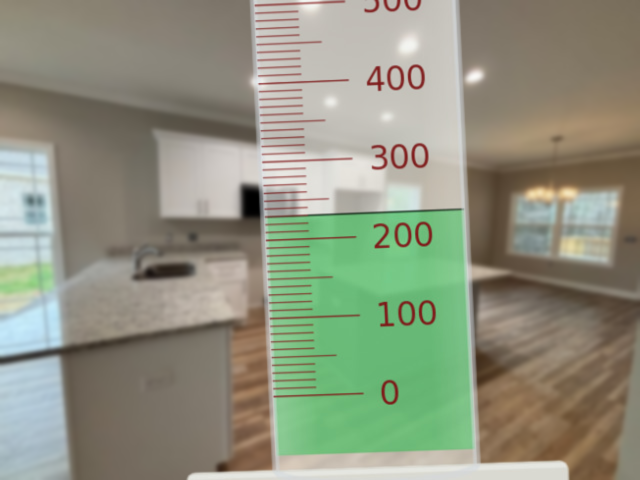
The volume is 230mL
